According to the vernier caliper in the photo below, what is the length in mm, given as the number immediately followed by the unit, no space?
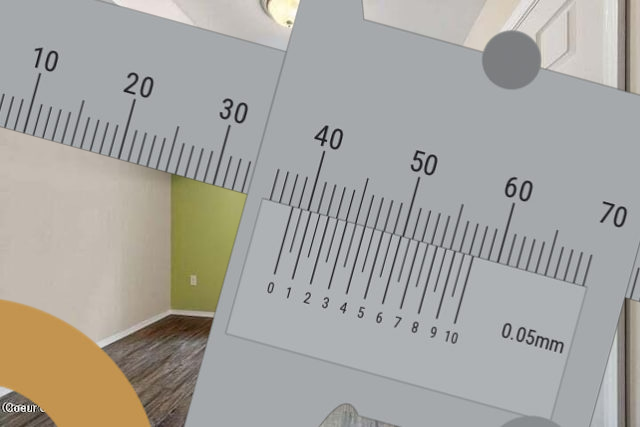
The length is 38.4mm
